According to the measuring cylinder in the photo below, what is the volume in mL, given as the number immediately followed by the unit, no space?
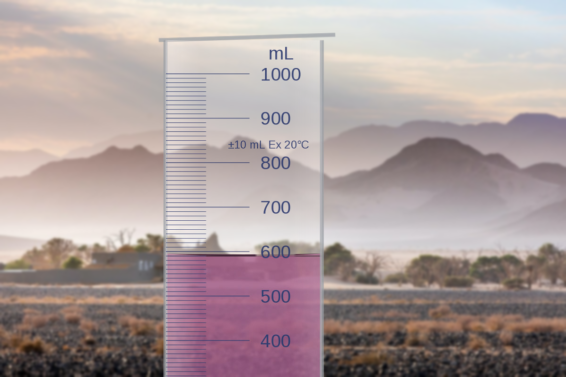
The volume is 590mL
